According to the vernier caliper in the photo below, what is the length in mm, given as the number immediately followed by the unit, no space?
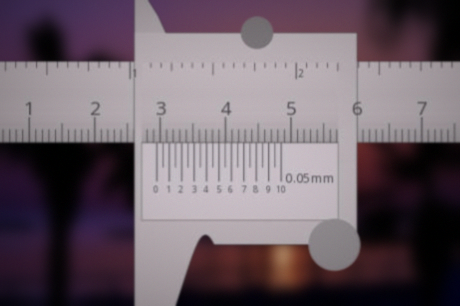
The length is 29.5mm
